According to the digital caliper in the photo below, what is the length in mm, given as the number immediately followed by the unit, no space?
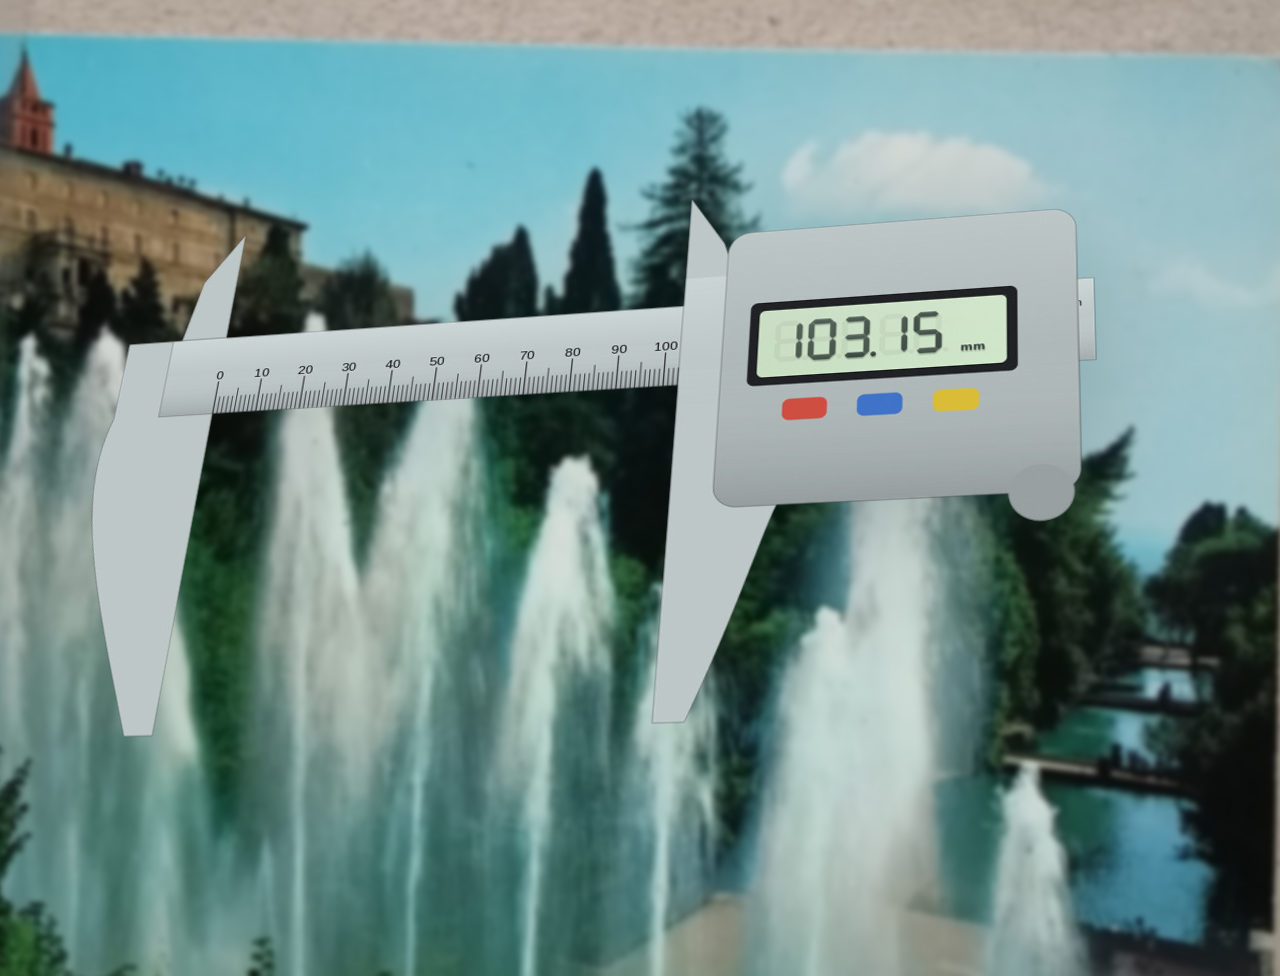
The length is 103.15mm
